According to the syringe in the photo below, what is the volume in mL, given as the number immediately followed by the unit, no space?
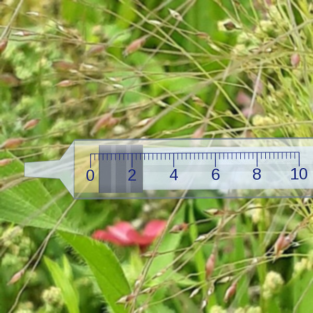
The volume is 0.4mL
